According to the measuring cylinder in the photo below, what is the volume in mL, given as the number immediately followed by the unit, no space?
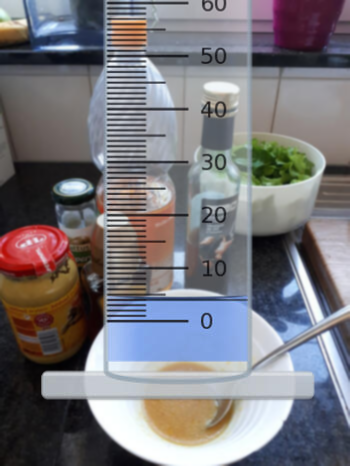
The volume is 4mL
